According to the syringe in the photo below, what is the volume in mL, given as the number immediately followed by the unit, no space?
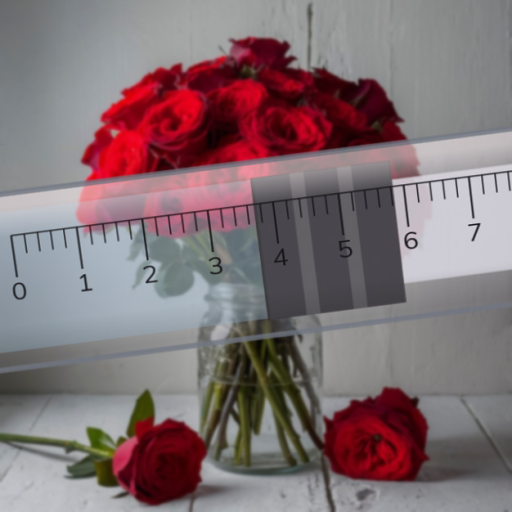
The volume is 3.7mL
